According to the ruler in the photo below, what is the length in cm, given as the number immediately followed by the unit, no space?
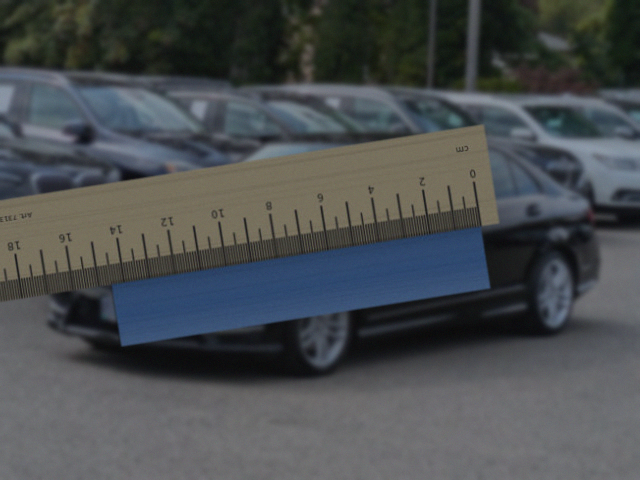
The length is 14.5cm
